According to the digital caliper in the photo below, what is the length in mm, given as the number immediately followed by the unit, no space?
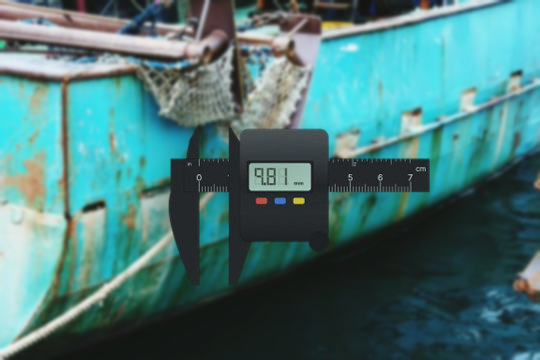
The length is 9.81mm
